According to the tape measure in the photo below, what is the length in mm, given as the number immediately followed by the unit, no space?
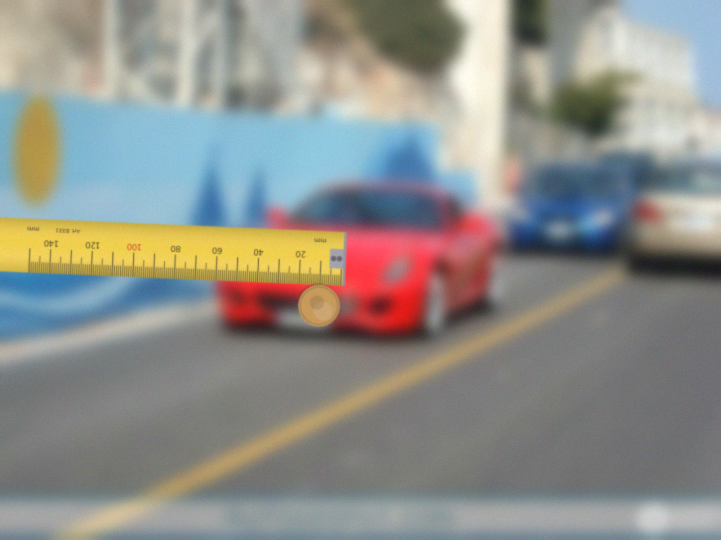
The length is 20mm
